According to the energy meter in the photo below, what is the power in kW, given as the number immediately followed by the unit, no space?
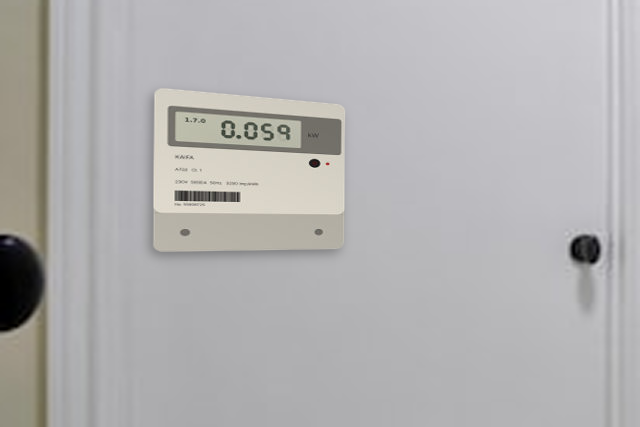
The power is 0.059kW
